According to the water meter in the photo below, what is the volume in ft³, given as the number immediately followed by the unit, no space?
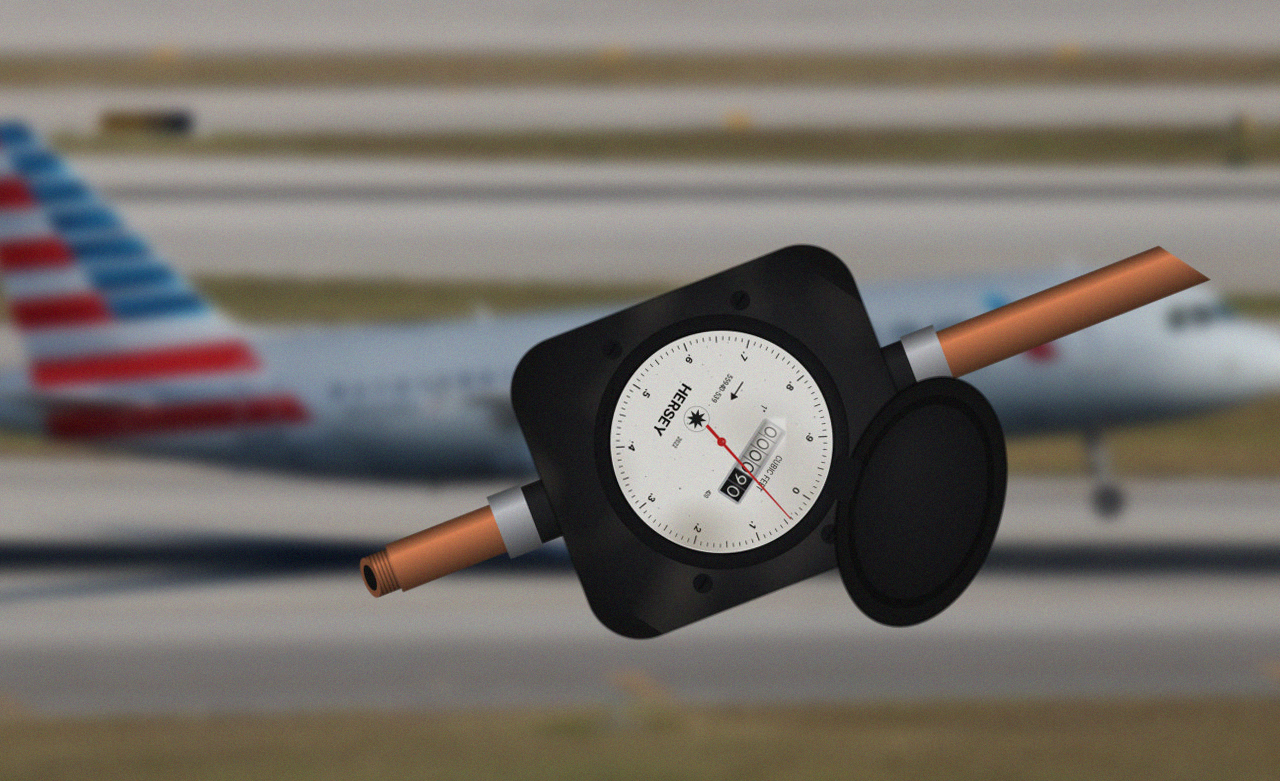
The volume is 90.04ft³
